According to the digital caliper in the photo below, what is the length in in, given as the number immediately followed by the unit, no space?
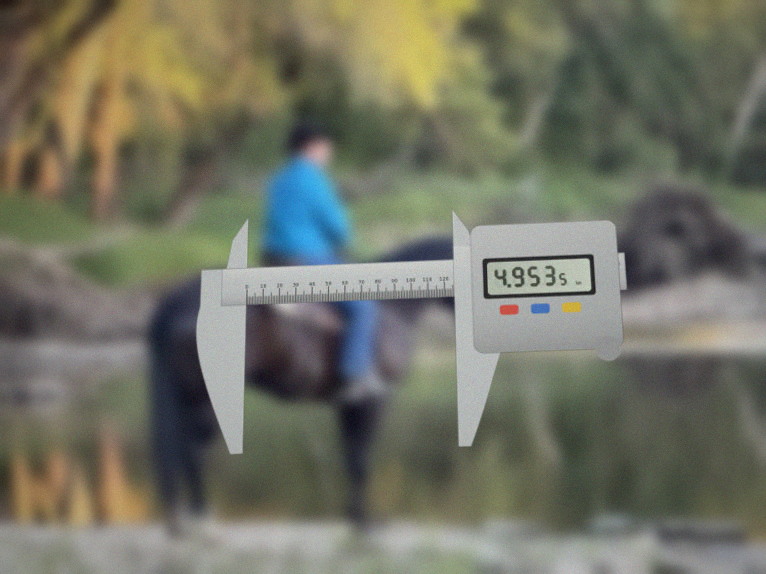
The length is 4.9535in
